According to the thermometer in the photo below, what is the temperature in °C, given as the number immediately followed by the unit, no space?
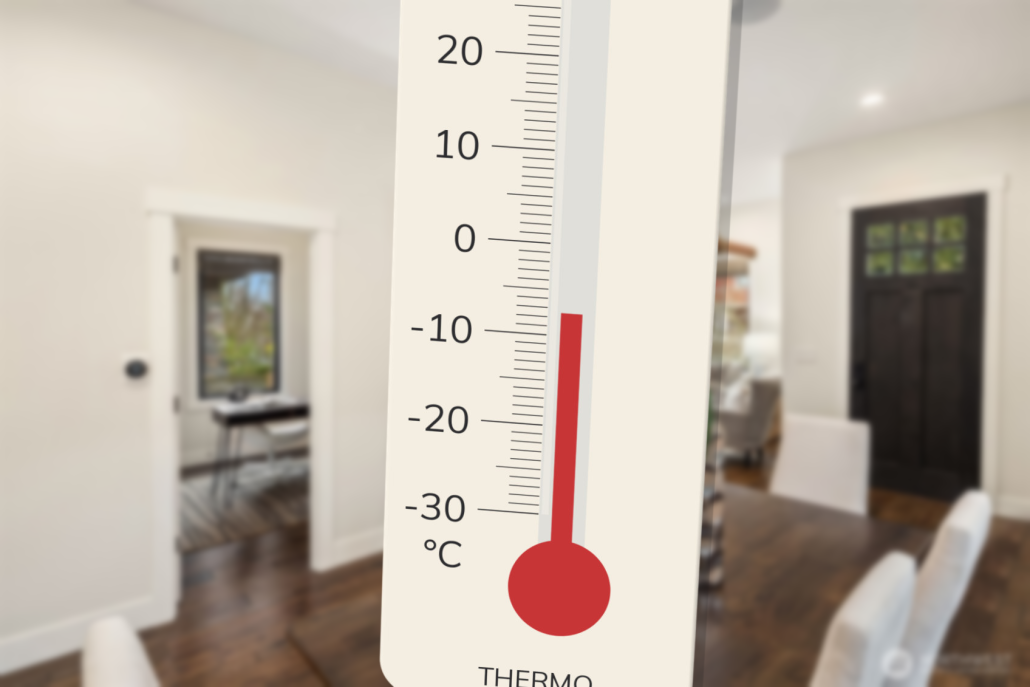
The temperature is -7.5°C
